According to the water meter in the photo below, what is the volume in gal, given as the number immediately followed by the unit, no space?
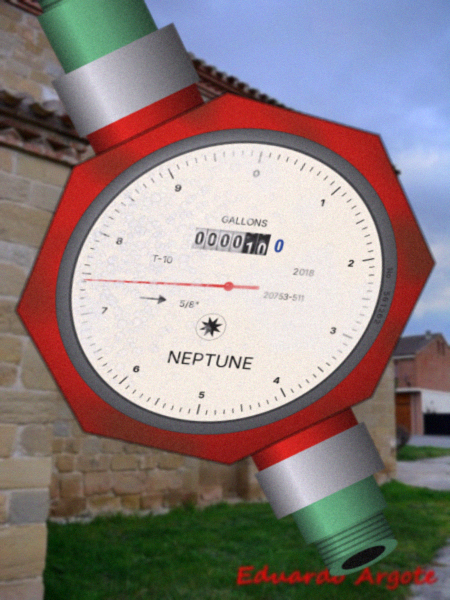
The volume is 97.4gal
